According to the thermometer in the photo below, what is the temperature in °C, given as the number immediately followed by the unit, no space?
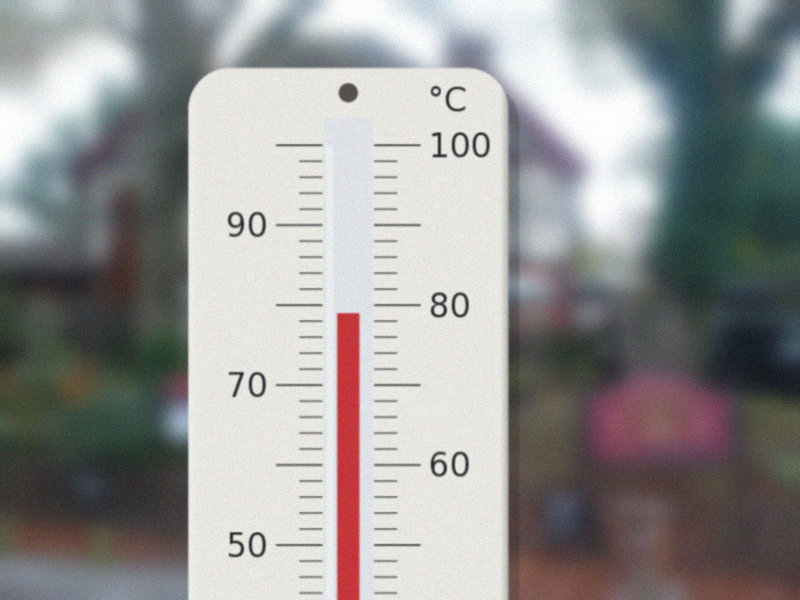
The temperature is 79°C
